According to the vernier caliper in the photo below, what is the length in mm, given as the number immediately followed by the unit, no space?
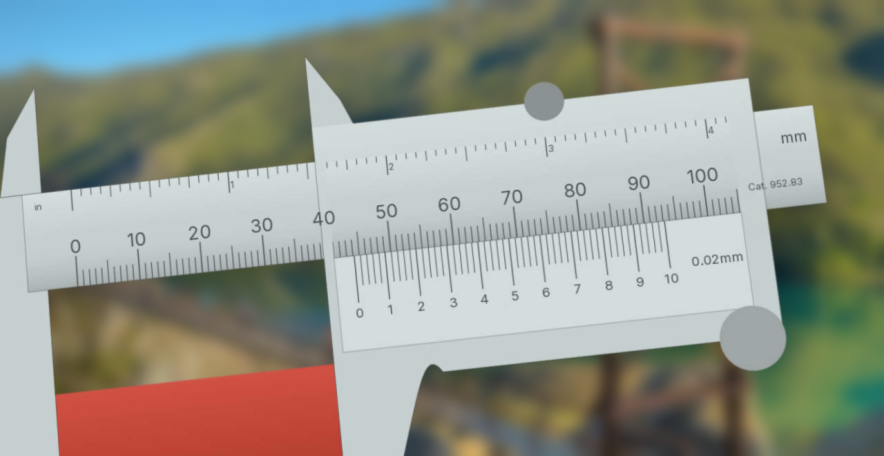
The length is 44.2mm
